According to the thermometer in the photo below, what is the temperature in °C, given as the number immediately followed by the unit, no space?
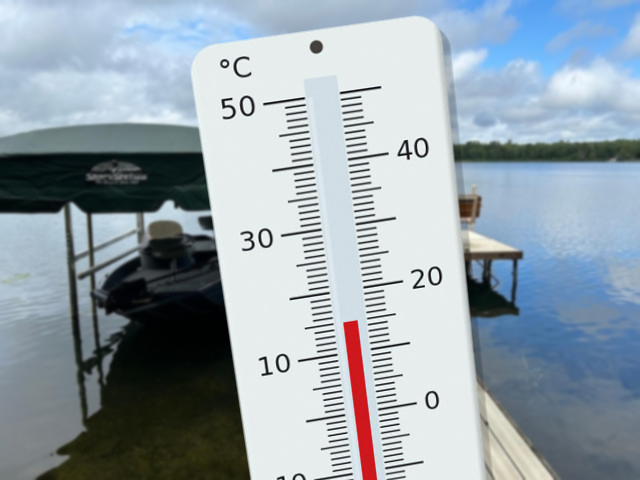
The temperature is 15°C
